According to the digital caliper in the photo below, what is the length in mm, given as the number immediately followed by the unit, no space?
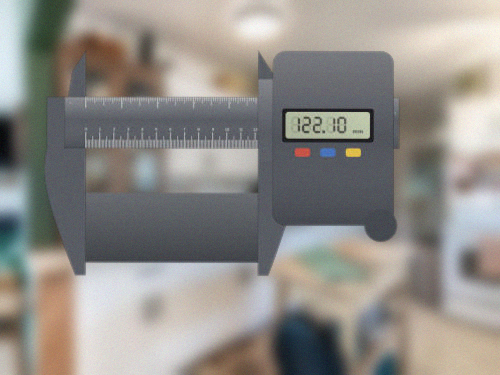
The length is 122.10mm
